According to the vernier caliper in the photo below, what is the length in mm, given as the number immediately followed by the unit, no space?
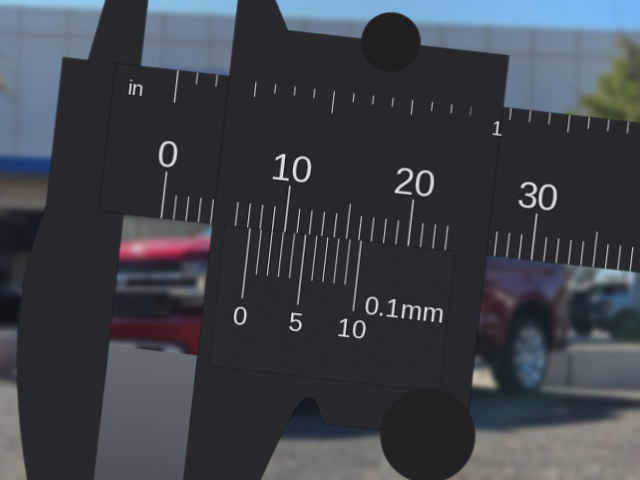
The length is 7.2mm
